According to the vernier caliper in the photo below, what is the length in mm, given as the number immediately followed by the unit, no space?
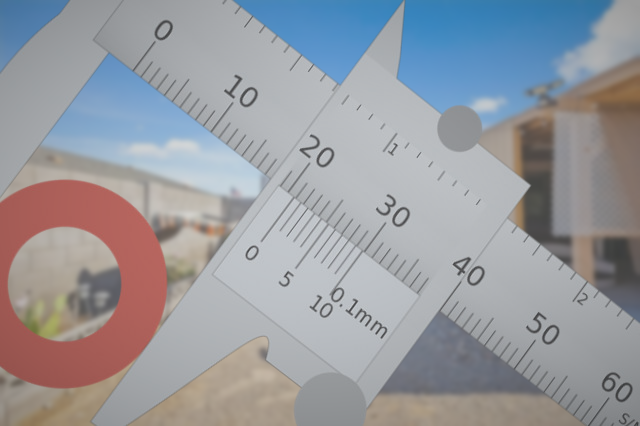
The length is 20.8mm
